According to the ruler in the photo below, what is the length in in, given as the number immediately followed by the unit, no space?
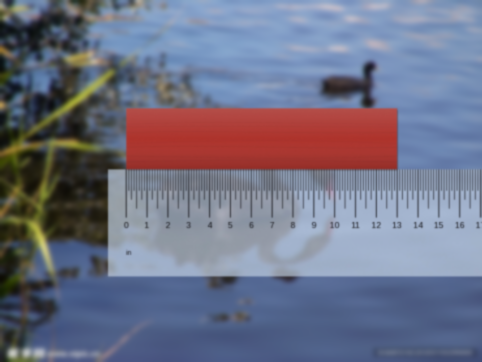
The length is 13in
